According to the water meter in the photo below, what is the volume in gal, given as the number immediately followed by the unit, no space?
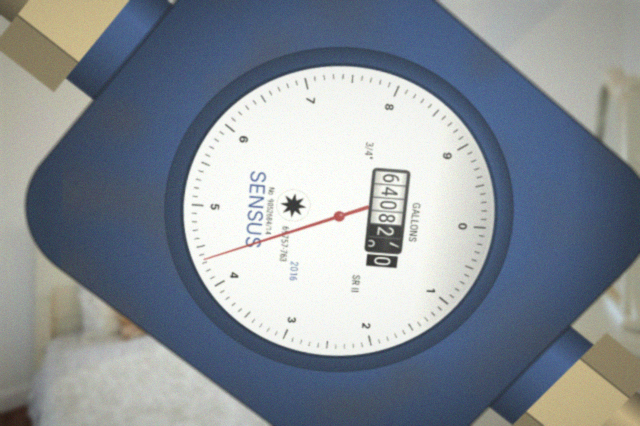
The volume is 6408274.3gal
